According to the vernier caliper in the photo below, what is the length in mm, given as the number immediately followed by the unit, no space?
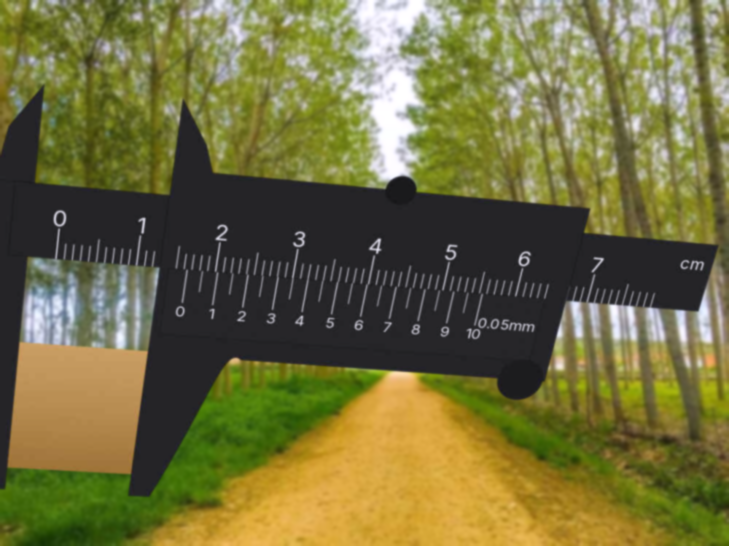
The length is 16.4mm
